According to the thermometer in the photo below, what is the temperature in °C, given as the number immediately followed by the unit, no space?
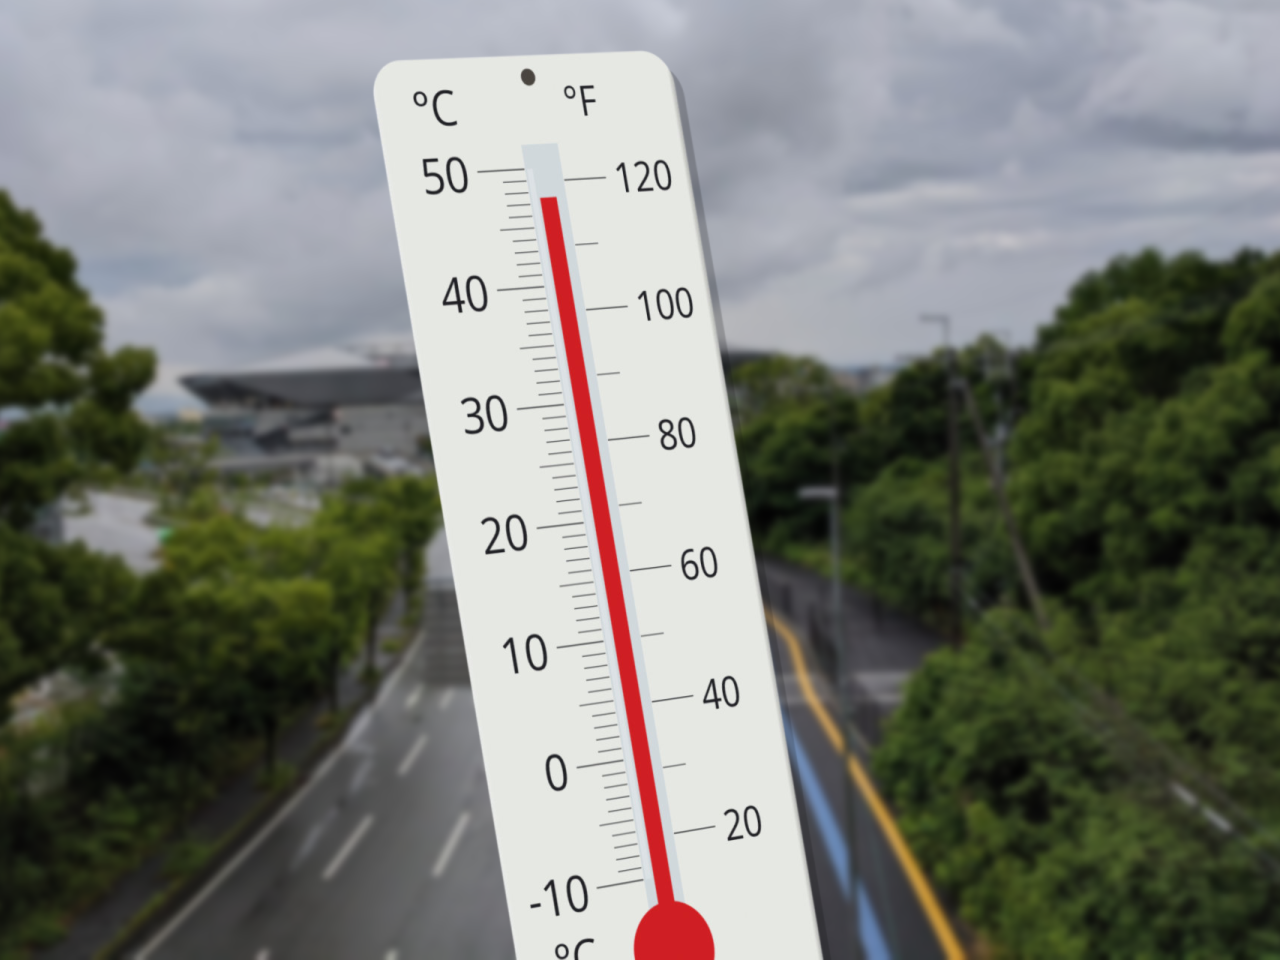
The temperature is 47.5°C
